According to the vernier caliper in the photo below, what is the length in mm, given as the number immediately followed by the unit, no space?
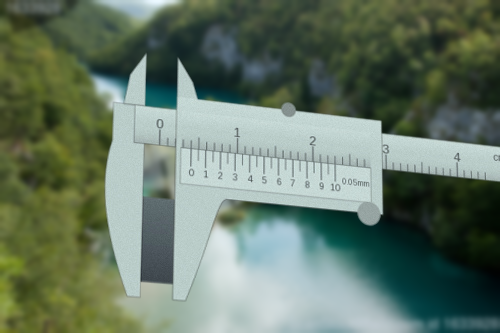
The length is 4.0mm
